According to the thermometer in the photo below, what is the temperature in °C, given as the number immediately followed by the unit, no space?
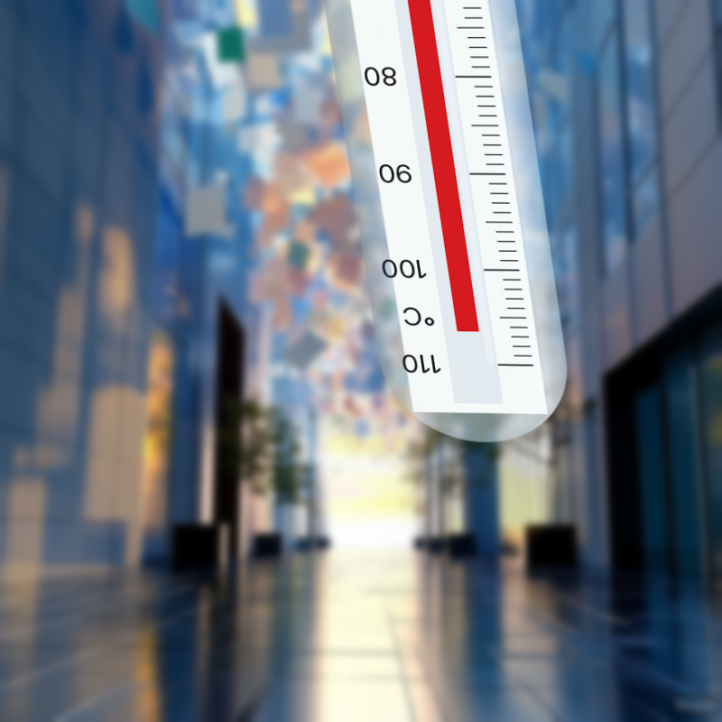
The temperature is 106.5°C
